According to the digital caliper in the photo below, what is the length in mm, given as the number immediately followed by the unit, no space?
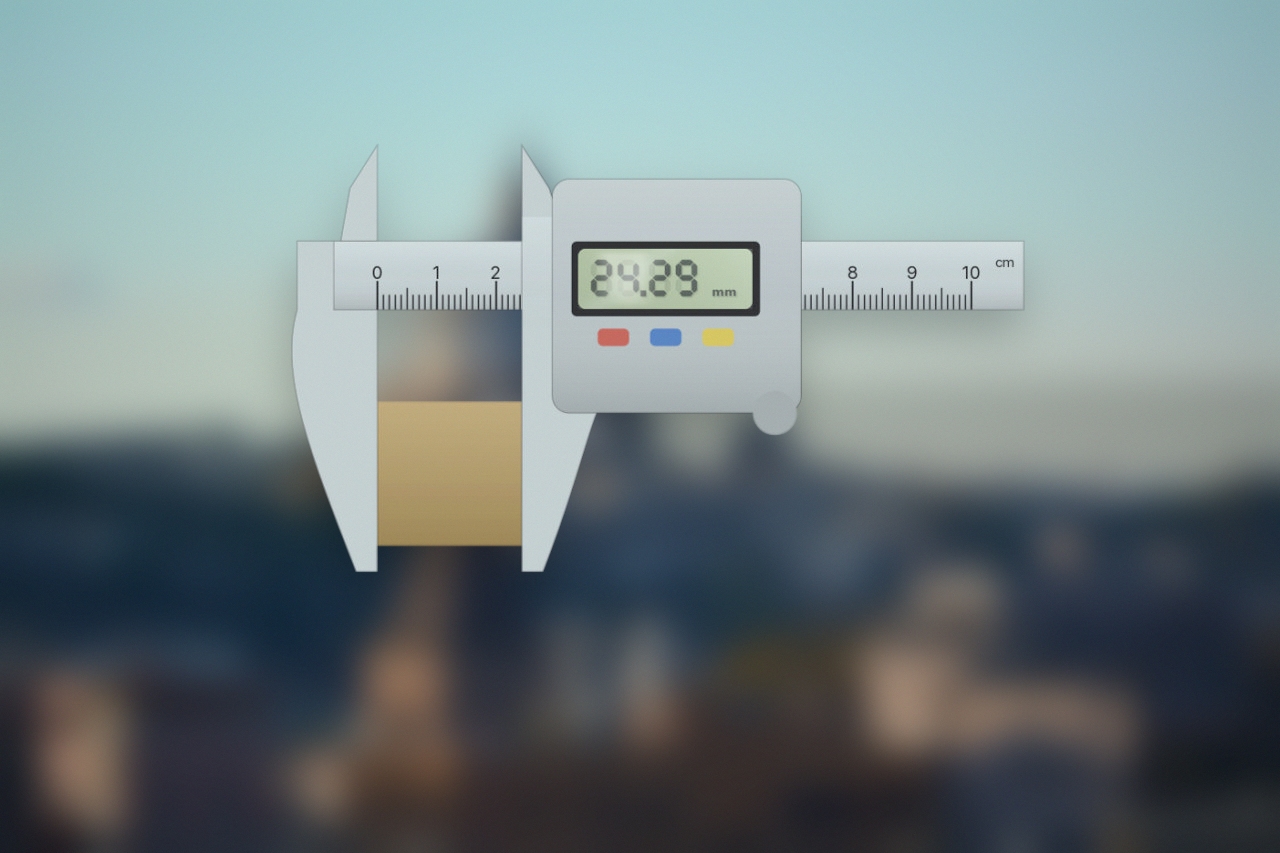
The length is 24.29mm
